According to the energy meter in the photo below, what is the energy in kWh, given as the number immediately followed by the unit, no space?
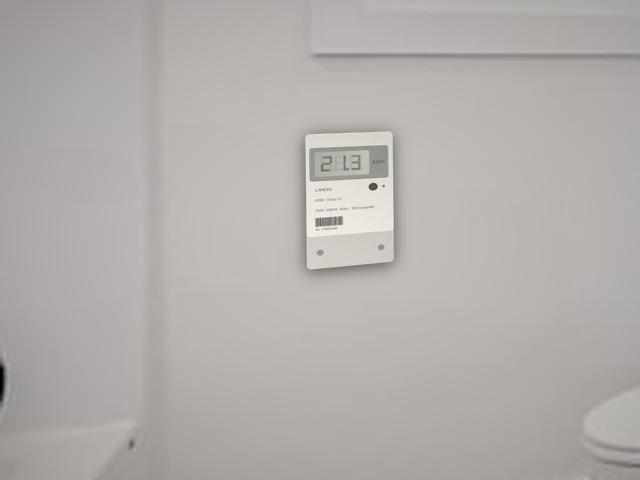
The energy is 21.3kWh
